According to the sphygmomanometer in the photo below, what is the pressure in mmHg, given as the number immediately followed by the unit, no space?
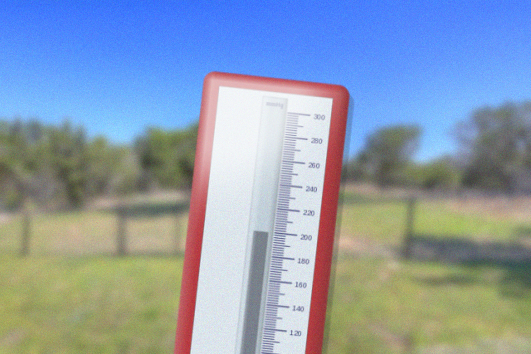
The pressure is 200mmHg
